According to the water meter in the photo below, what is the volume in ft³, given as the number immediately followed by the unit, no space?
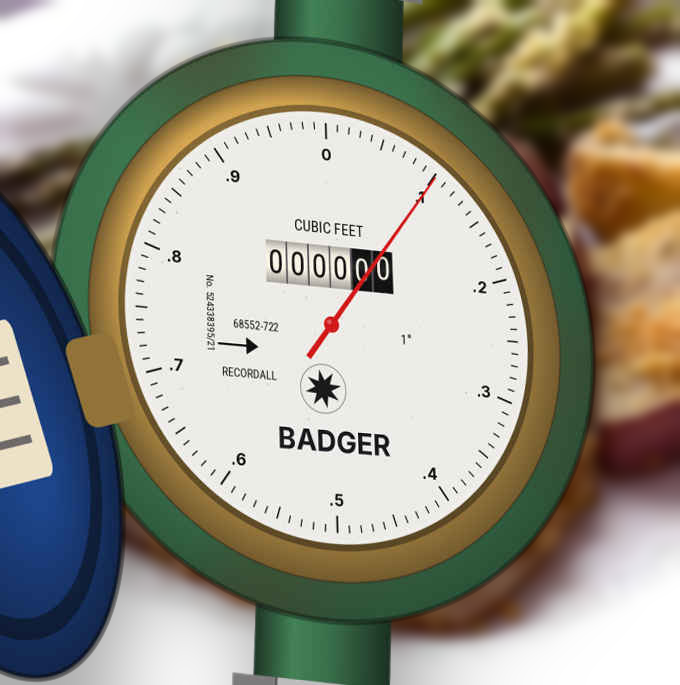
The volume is 0.10ft³
